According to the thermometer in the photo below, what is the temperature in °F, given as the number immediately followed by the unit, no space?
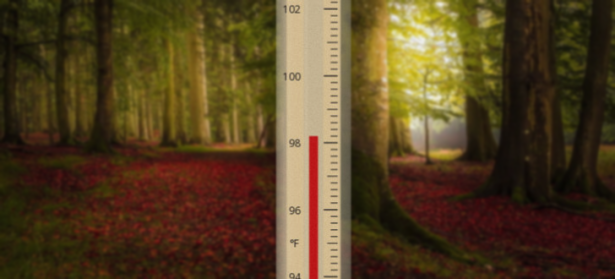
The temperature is 98.2°F
